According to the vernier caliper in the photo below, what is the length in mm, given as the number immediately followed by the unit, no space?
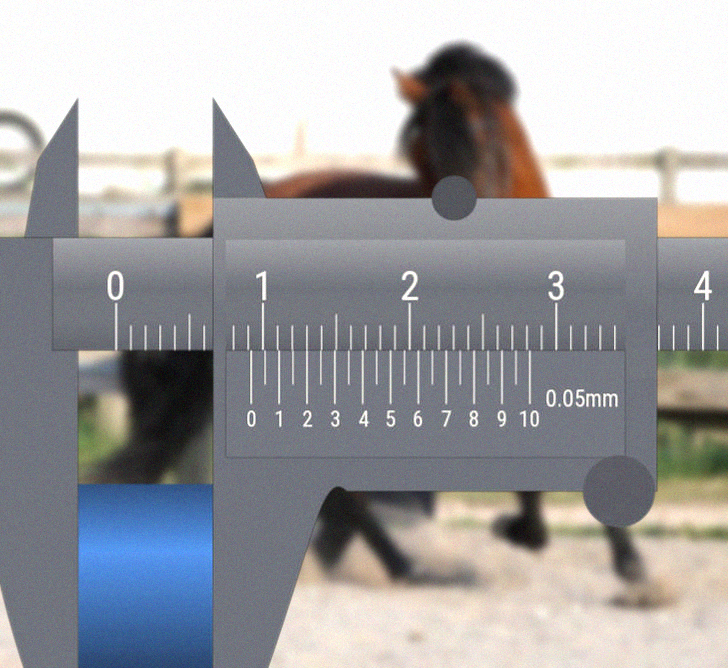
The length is 9.2mm
